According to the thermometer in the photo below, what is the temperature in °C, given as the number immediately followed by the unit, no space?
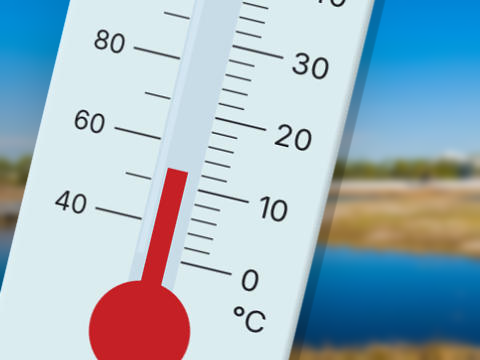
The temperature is 12°C
